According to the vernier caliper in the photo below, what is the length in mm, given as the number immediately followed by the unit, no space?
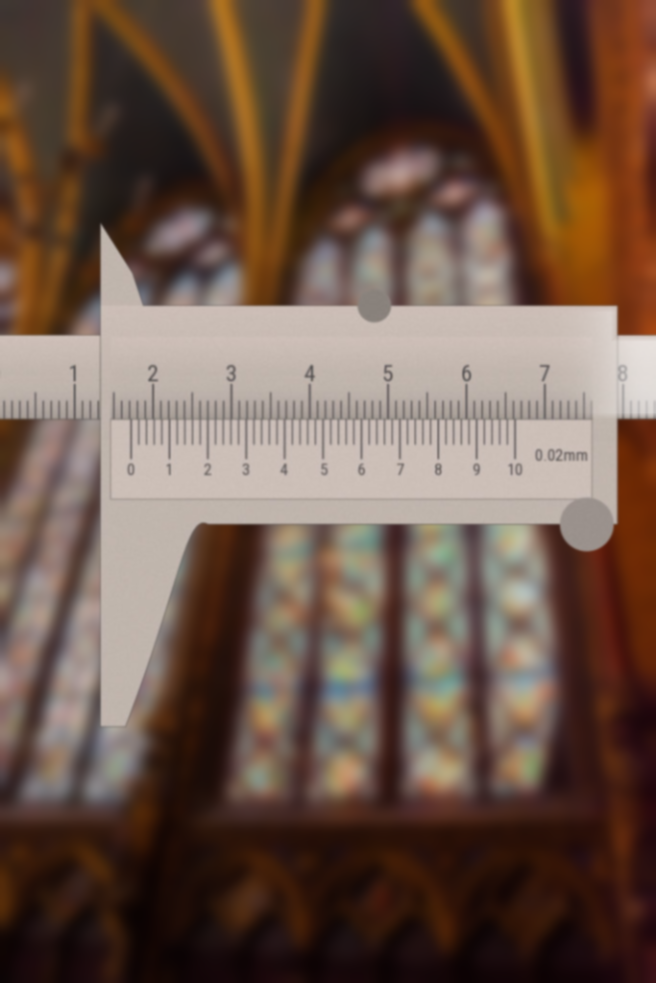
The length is 17.2mm
